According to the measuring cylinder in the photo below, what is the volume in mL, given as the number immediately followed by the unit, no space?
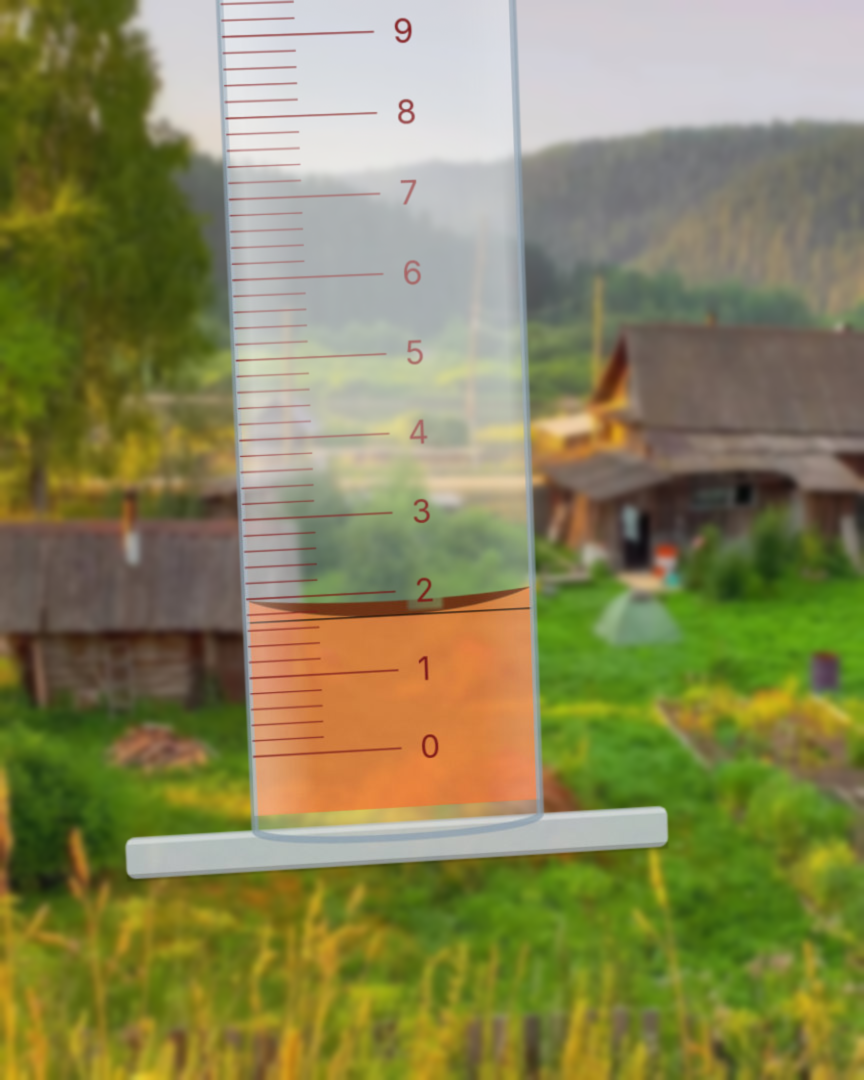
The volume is 1.7mL
